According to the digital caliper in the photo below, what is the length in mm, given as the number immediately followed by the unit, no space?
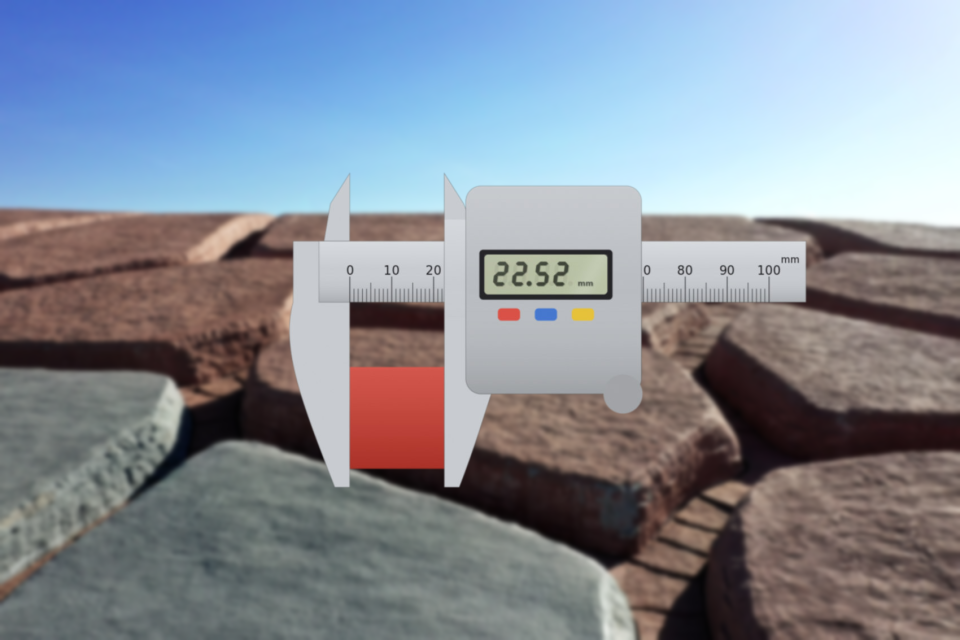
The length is 22.52mm
